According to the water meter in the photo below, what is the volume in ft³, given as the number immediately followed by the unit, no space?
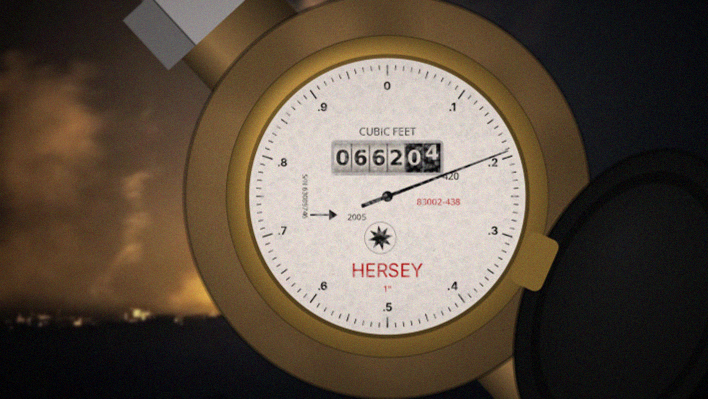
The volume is 66204.19ft³
